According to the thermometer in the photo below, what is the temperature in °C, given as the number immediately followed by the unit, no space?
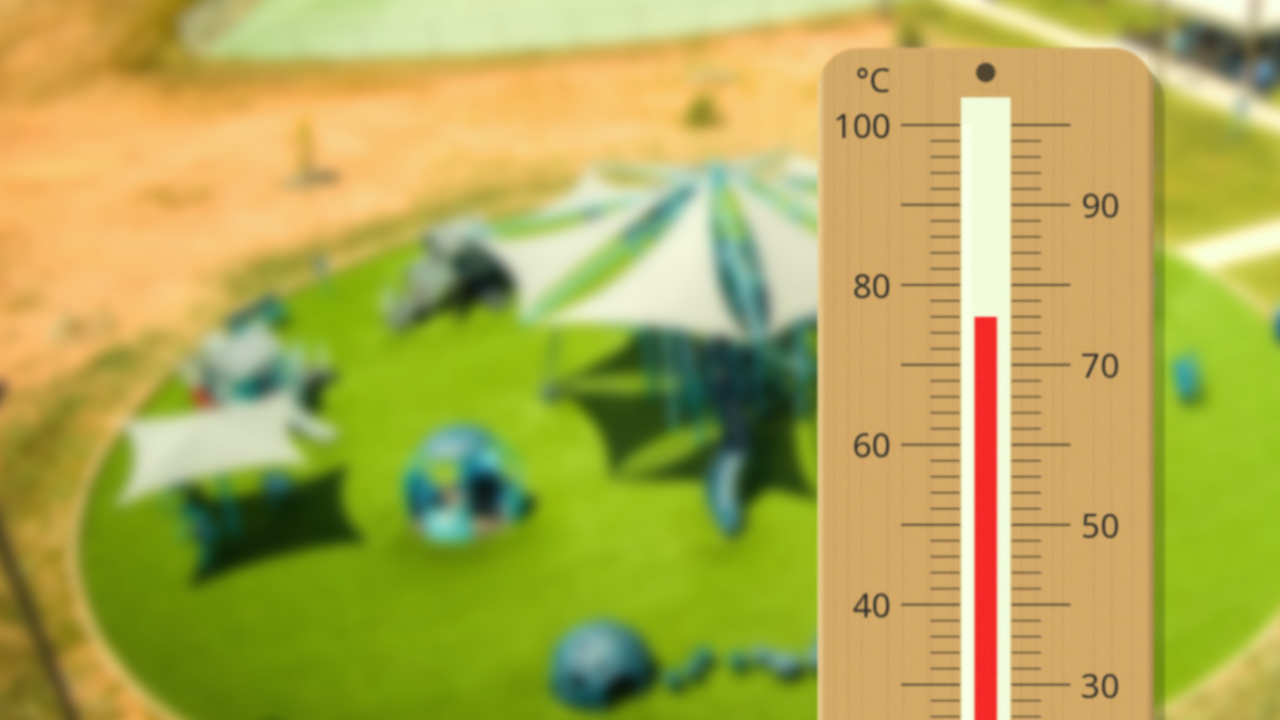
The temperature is 76°C
